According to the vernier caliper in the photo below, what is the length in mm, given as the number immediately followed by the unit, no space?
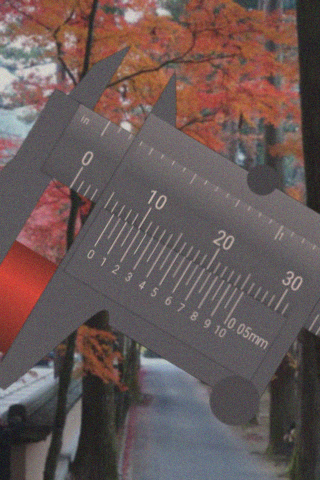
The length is 6.4mm
